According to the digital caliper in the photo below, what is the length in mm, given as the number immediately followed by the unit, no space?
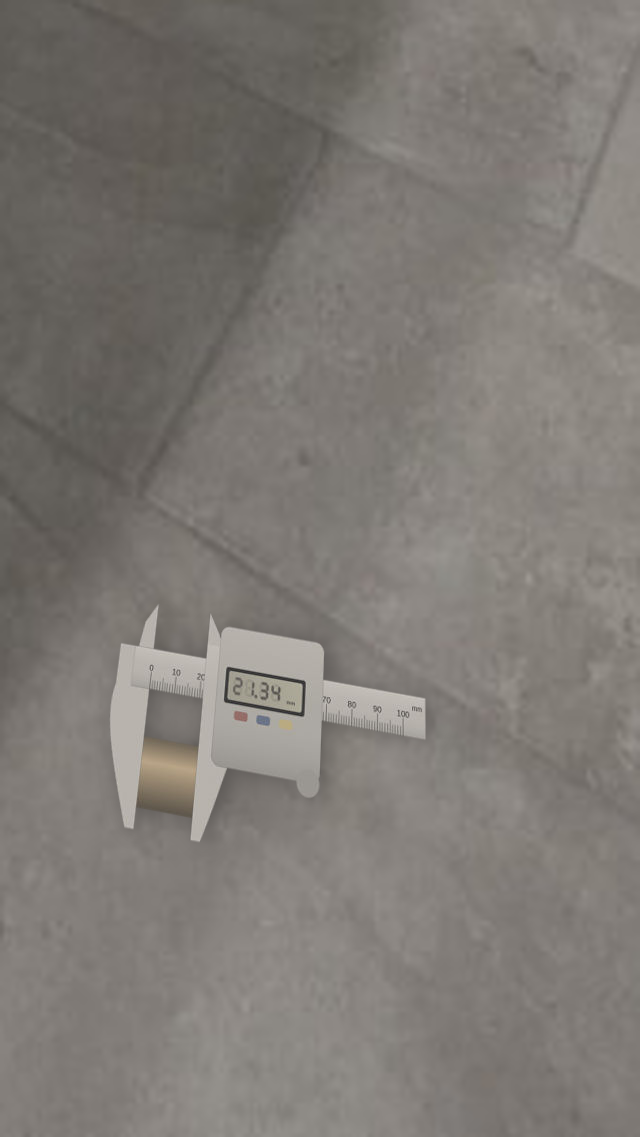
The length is 21.34mm
